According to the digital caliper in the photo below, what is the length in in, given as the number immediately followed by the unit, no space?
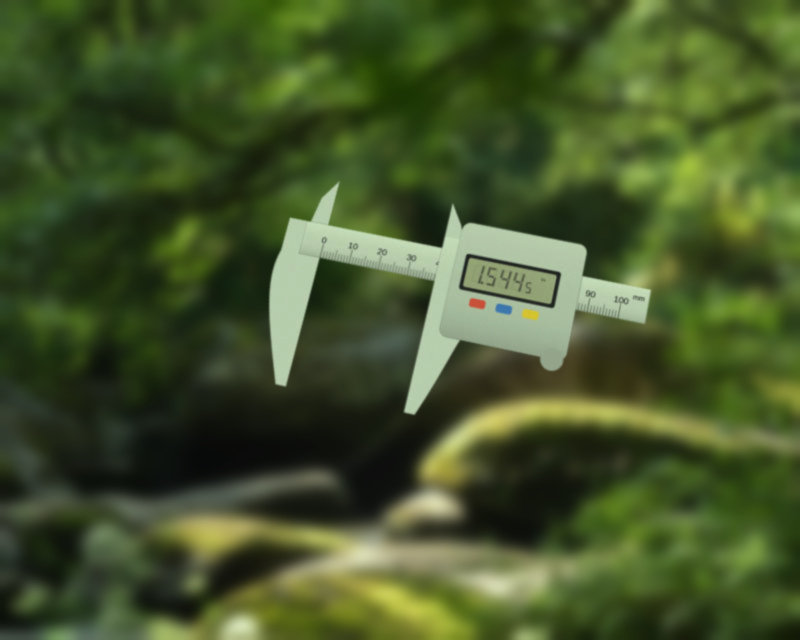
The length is 1.5445in
